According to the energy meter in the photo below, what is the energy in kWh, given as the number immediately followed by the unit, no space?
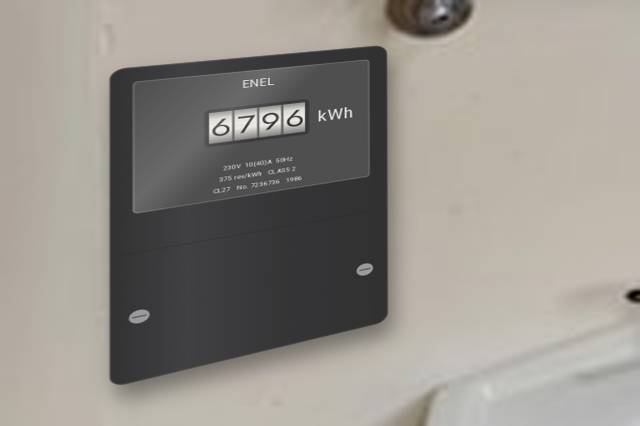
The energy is 6796kWh
